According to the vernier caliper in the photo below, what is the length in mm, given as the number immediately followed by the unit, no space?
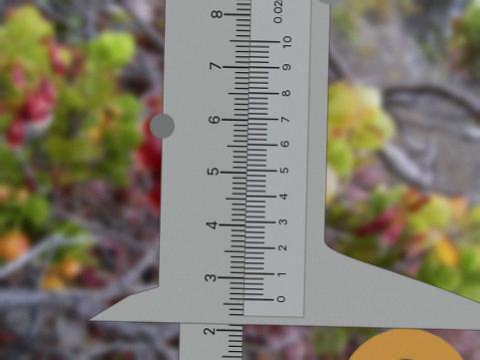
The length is 26.0mm
